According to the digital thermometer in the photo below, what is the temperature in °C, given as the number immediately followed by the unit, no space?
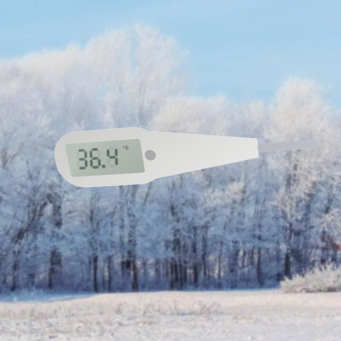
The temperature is 36.4°C
